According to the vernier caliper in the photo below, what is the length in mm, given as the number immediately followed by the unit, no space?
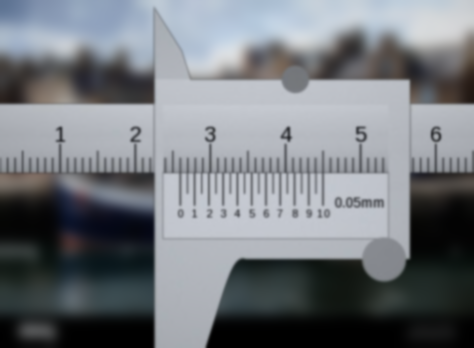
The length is 26.0mm
